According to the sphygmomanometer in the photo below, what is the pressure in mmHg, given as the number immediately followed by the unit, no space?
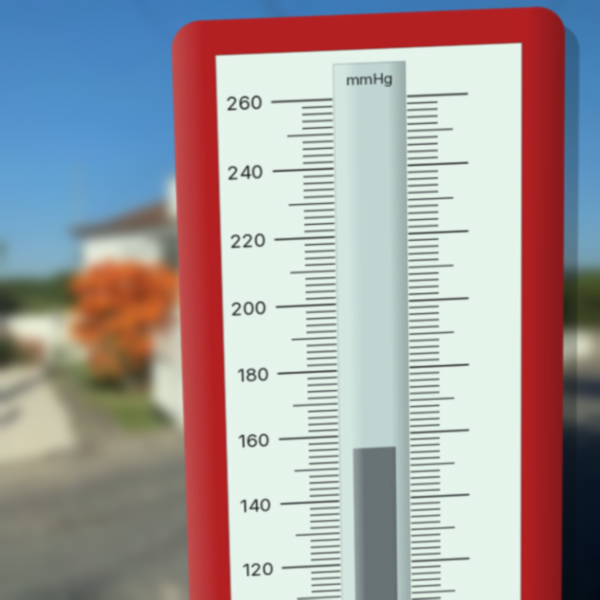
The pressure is 156mmHg
